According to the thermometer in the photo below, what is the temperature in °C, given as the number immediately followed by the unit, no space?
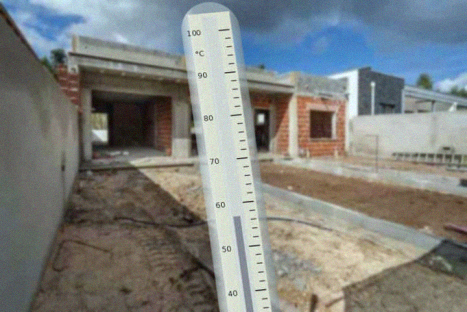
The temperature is 57°C
